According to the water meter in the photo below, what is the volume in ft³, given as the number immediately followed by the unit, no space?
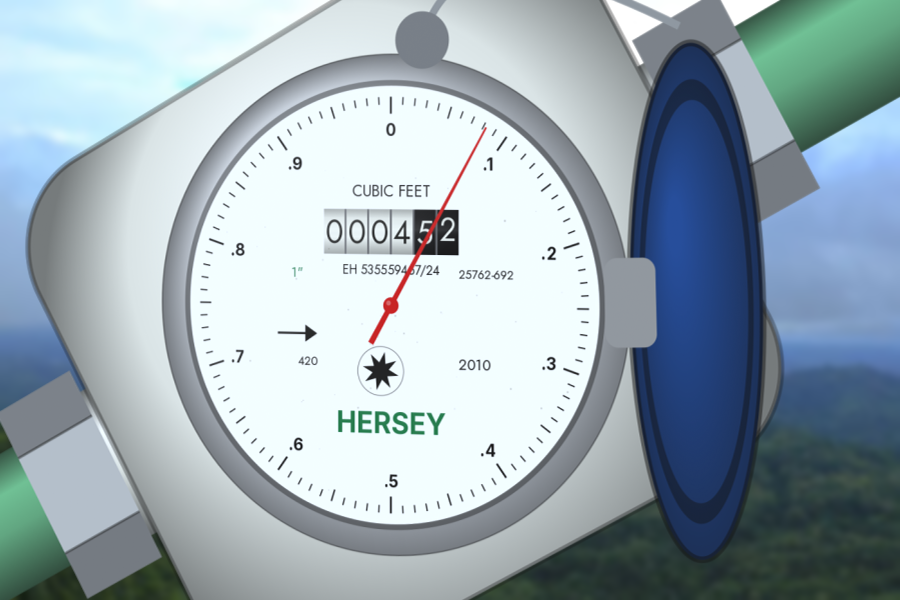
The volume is 452.08ft³
